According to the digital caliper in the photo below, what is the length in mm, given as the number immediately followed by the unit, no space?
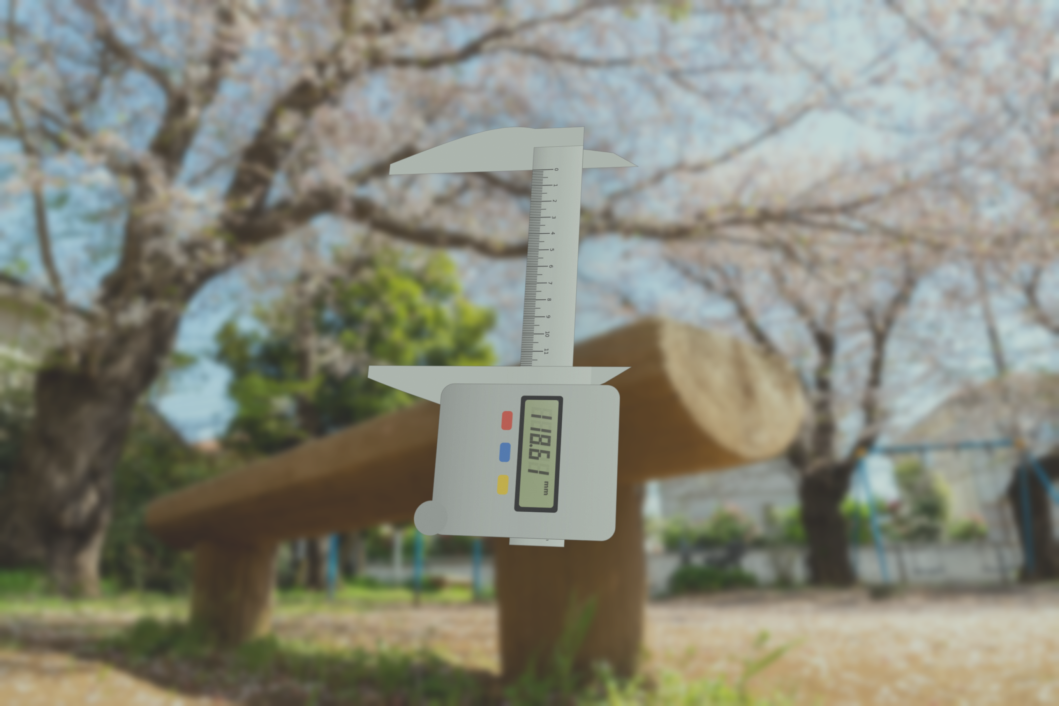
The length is 118.61mm
